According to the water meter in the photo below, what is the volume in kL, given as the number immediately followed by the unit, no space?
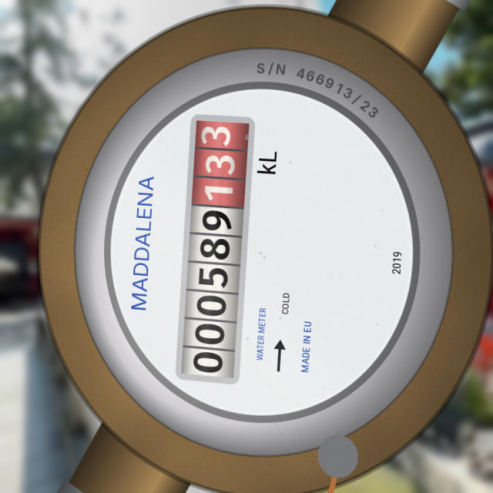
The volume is 589.133kL
